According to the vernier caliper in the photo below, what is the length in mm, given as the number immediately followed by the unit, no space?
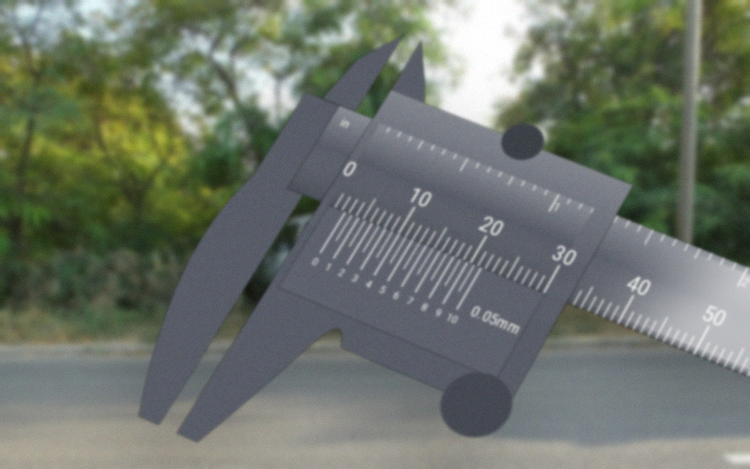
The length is 2.5mm
